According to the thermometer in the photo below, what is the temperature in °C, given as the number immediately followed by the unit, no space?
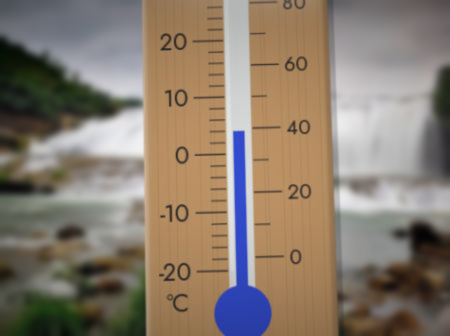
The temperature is 4°C
